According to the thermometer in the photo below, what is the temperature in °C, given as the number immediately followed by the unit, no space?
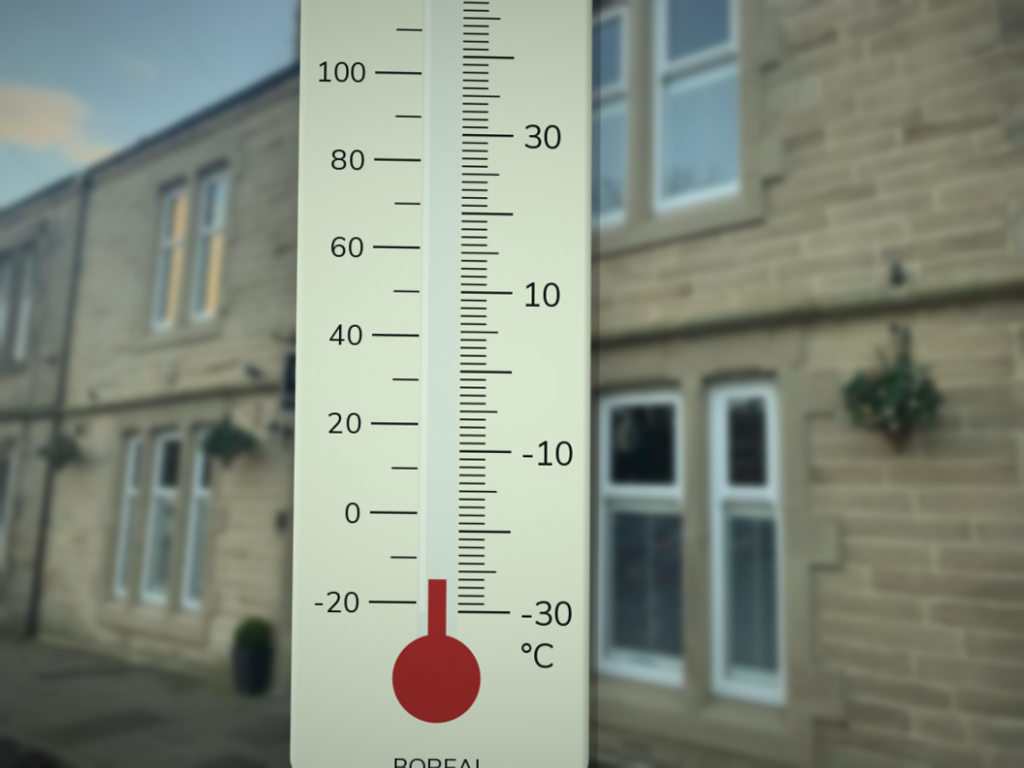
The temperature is -26°C
